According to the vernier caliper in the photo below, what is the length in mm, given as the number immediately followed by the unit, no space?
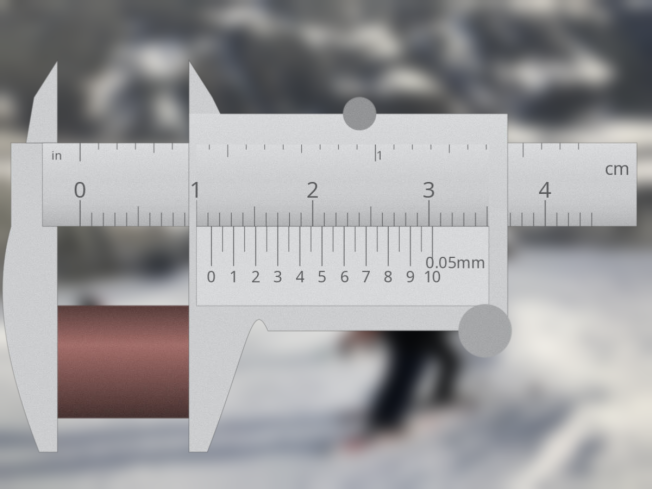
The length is 11.3mm
